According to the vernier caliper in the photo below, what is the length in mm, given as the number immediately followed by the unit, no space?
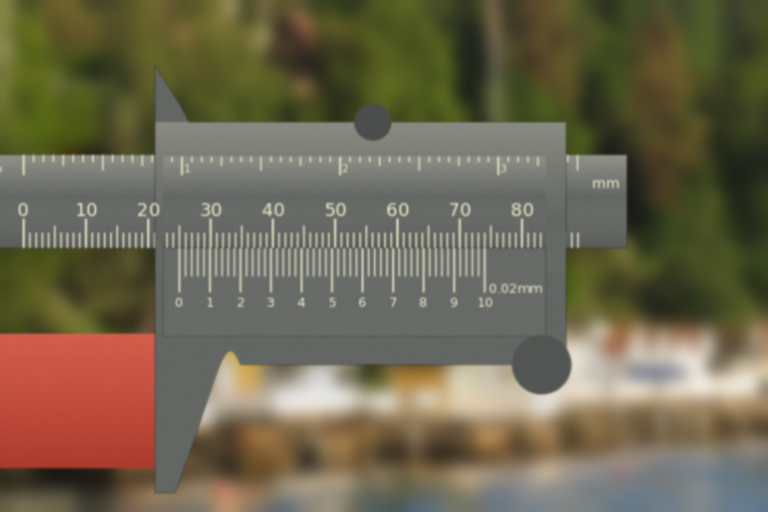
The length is 25.0mm
